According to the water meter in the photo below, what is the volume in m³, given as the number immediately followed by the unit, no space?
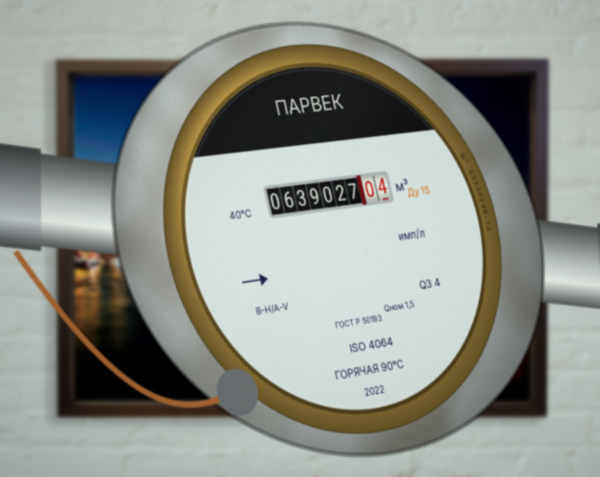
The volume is 639027.04m³
